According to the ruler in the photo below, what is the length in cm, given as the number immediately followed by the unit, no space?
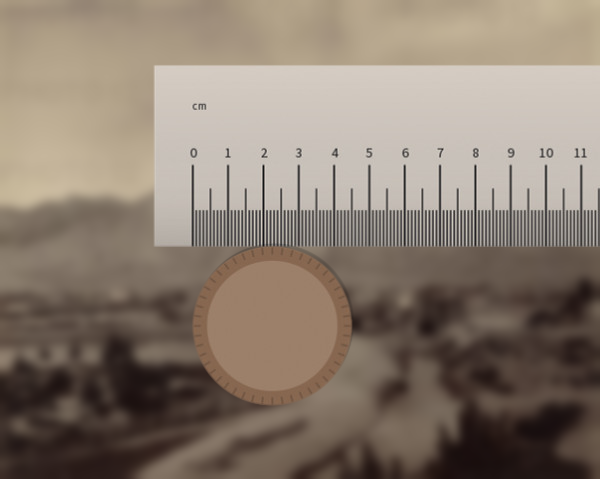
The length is 4.5cm
